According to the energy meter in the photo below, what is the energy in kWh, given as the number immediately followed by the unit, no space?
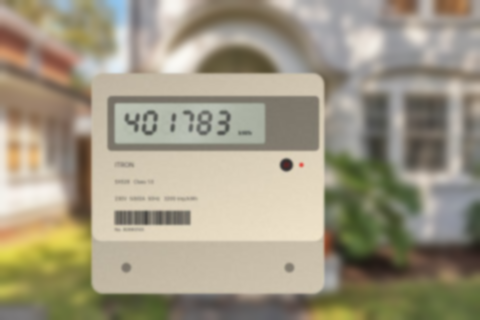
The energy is 401783kWh
